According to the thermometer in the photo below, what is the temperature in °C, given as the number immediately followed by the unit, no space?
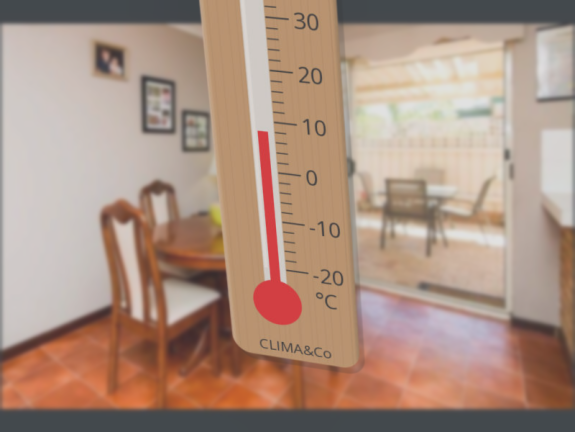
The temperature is 8°C
